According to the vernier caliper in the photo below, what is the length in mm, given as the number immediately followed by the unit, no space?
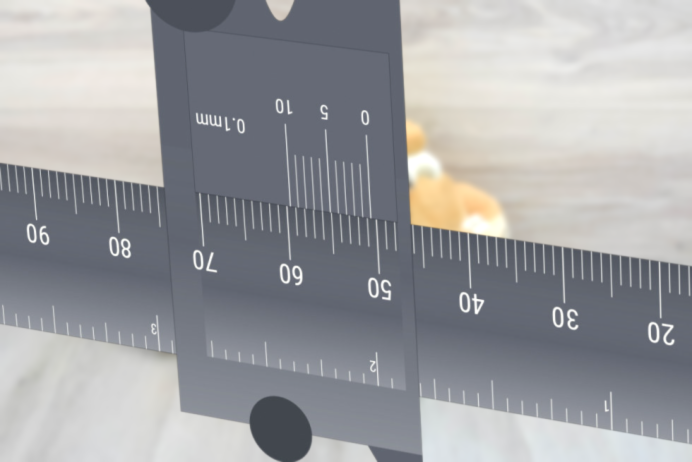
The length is 50.6mm
